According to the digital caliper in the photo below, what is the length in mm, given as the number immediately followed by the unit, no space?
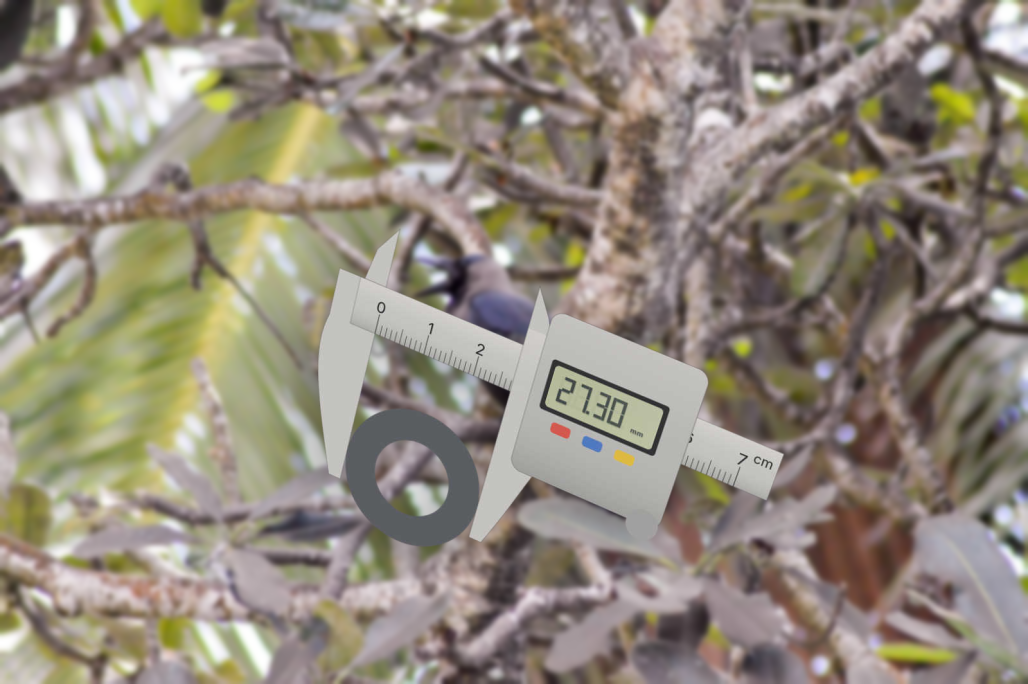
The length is 27.30mm
